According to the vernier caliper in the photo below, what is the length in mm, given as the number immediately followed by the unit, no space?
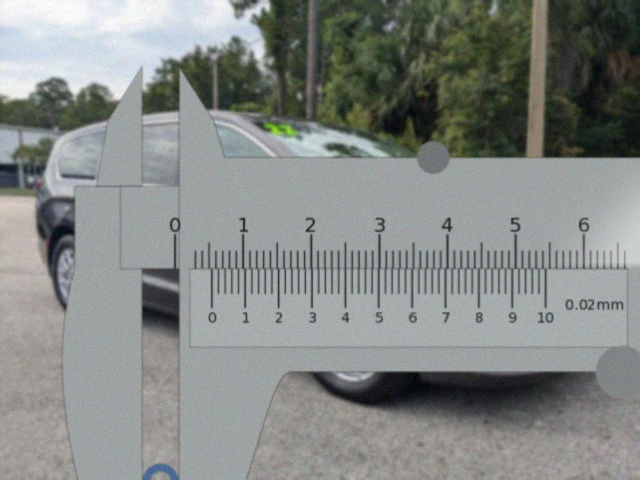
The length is 5.4mm
